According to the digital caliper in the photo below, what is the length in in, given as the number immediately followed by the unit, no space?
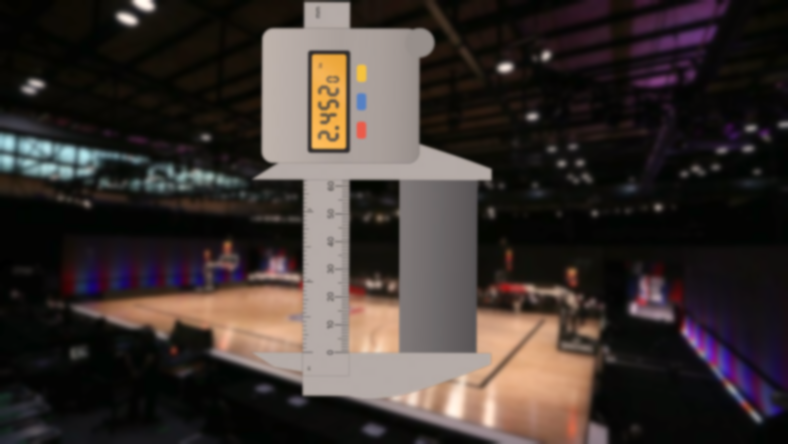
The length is 2.4520in
